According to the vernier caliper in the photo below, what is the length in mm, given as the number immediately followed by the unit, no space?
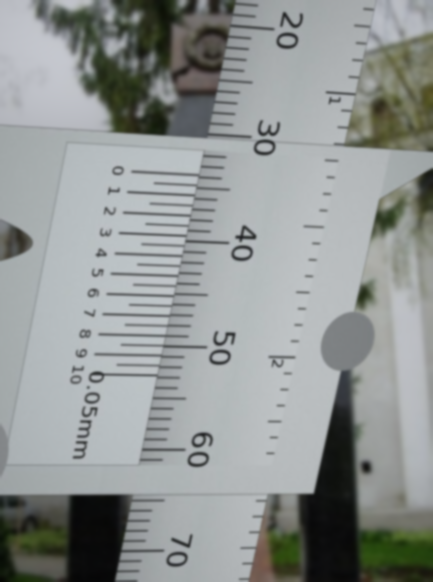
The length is 33.8mm
